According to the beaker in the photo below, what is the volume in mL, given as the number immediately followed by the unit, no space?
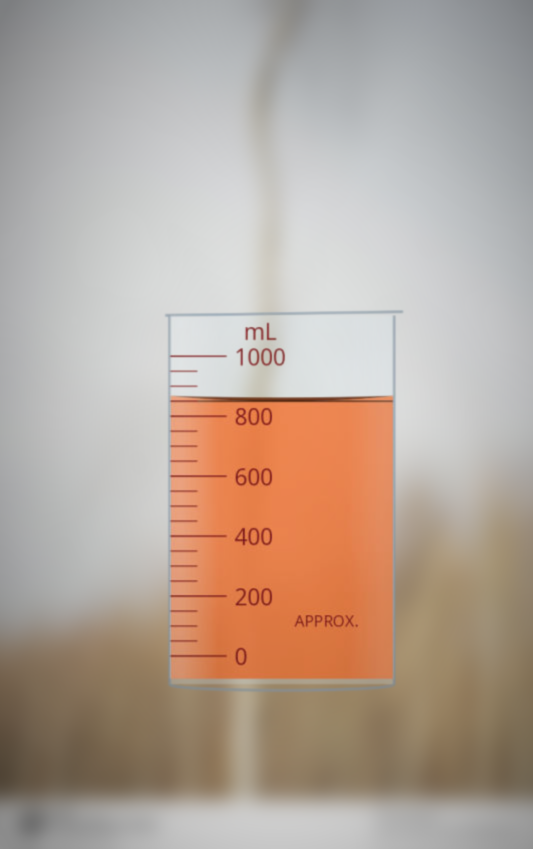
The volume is 850mL
